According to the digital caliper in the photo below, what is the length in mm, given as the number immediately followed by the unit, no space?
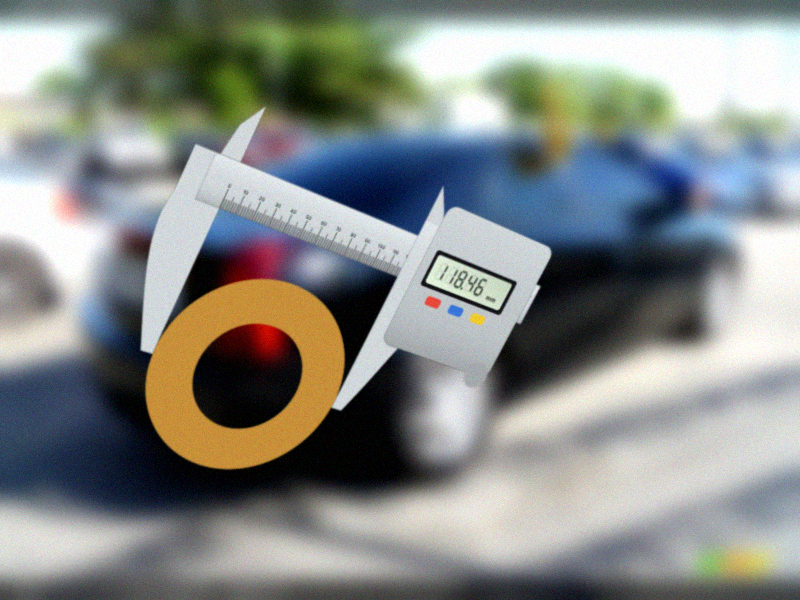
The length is 118.46mm
